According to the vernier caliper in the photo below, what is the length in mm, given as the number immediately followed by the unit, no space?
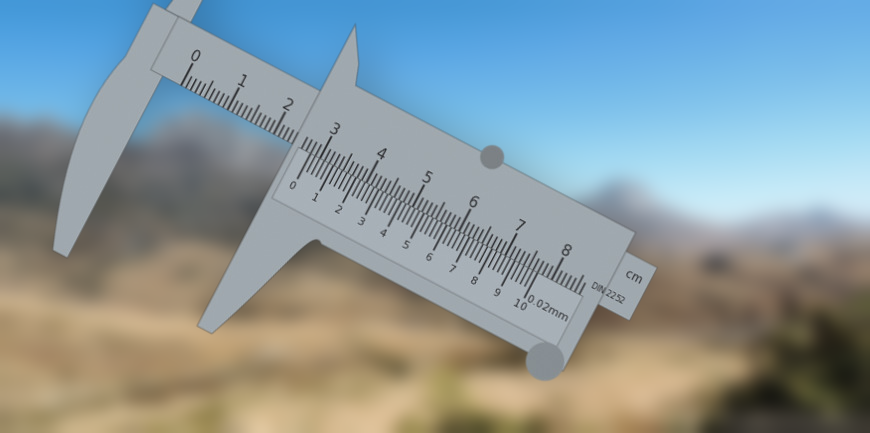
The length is 28.0mm
